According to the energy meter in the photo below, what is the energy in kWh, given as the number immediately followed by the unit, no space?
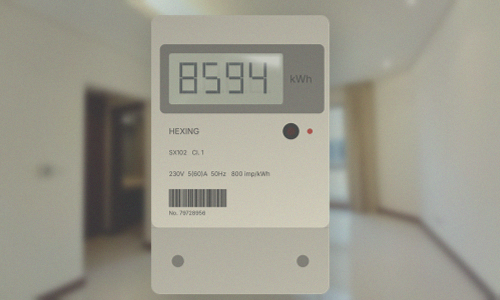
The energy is 8594kWh
